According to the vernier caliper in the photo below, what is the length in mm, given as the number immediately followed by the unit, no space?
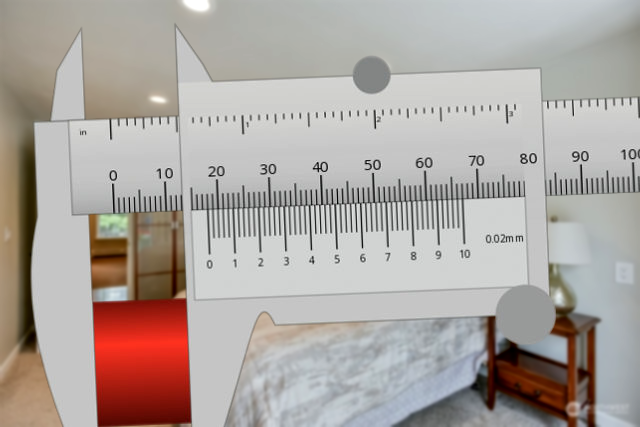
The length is 18.0mm
